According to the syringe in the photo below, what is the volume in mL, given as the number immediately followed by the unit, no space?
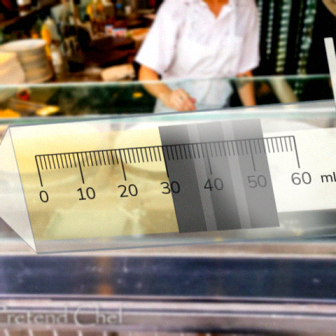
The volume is 30mL
